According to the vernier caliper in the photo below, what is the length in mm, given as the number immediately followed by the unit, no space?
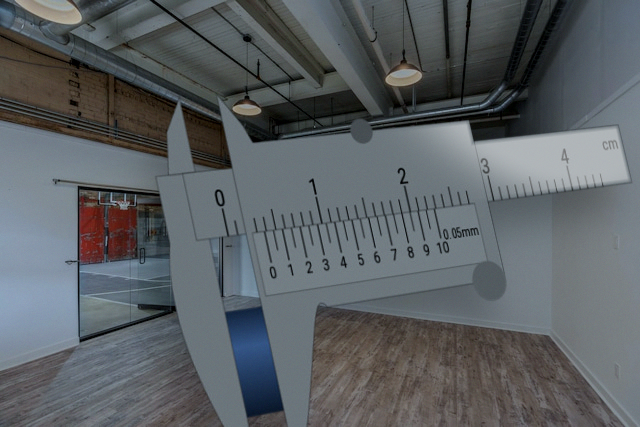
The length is 3.8mm
